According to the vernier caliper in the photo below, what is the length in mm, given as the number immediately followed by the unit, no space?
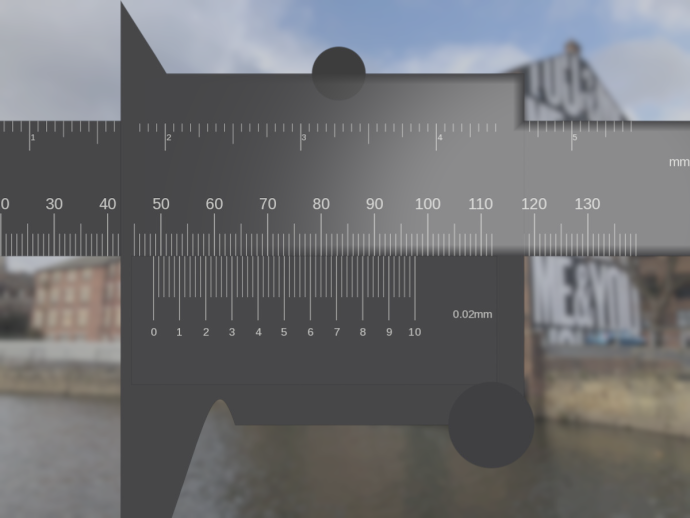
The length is 48.6mm
